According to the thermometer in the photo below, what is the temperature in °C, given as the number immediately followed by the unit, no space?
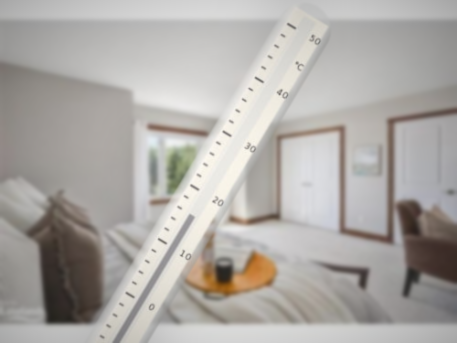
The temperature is 16°C
